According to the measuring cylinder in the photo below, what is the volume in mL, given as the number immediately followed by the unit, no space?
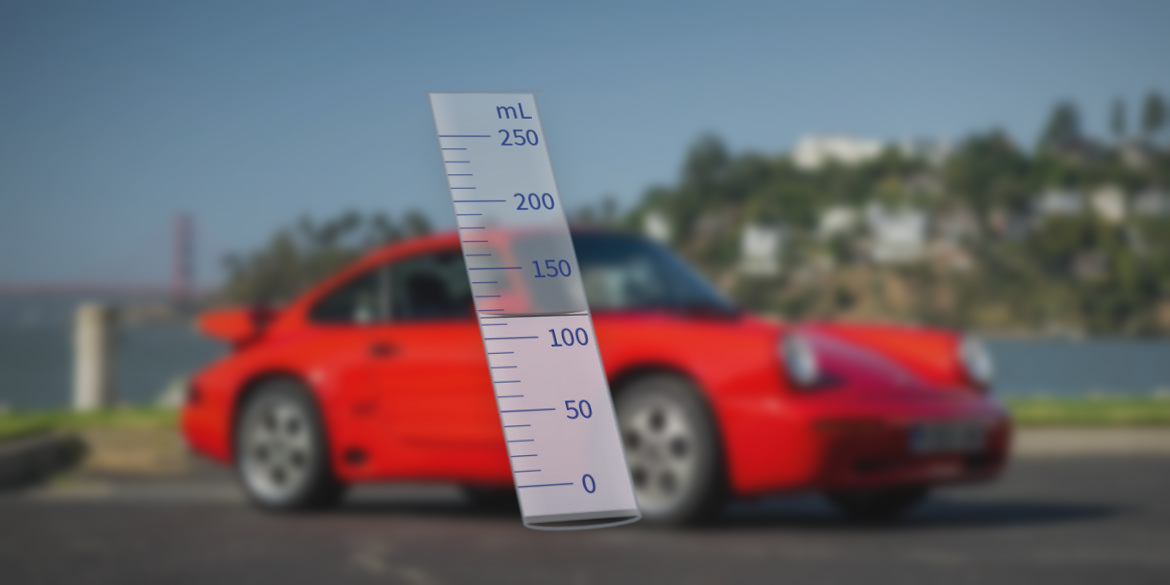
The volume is 115mL
